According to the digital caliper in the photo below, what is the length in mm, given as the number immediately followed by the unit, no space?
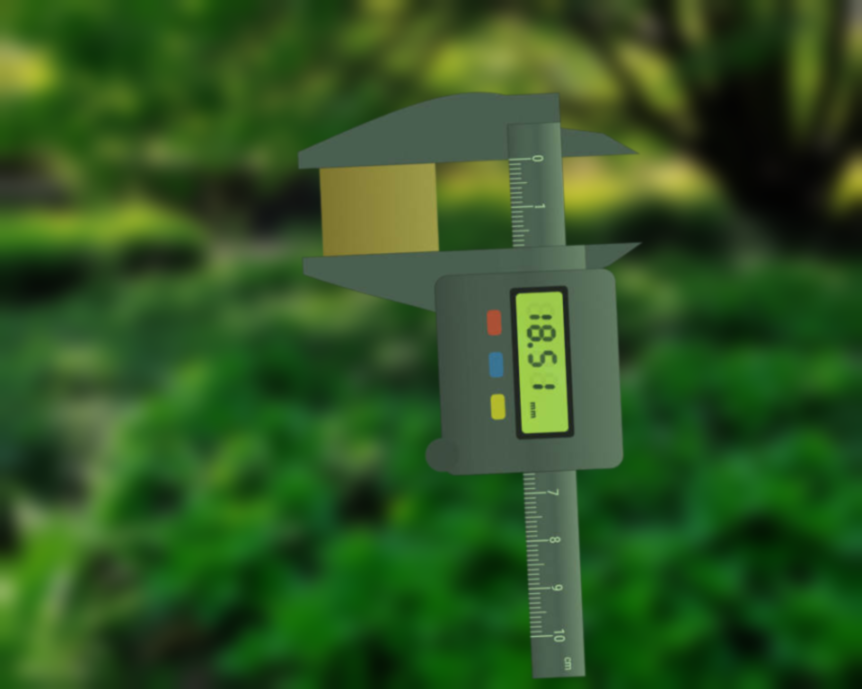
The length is 18.51mm
